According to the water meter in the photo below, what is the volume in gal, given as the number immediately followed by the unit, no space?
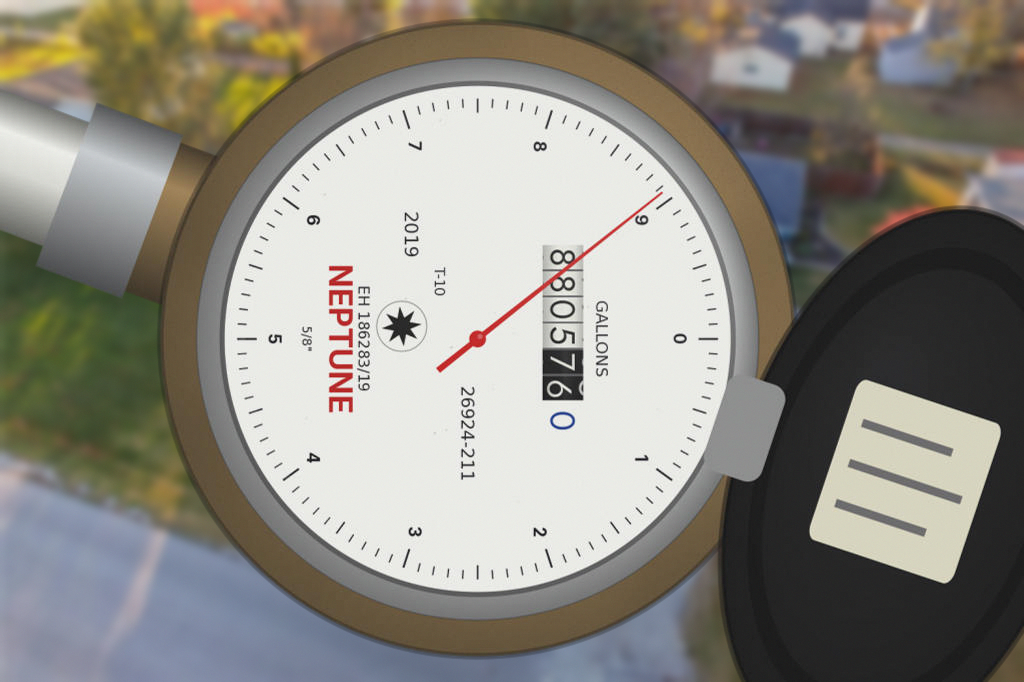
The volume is 8805758.9gal
